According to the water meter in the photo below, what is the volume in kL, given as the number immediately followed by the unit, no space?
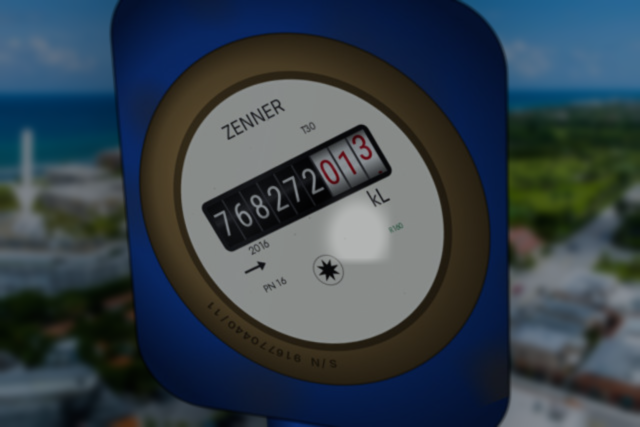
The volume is 768272.013kL
